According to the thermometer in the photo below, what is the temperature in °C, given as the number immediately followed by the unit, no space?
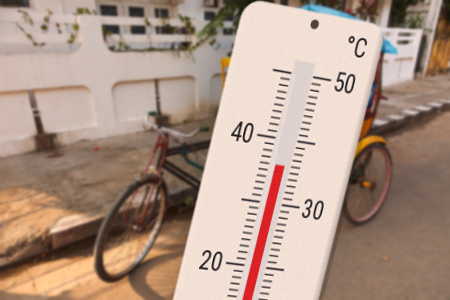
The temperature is 36°C
